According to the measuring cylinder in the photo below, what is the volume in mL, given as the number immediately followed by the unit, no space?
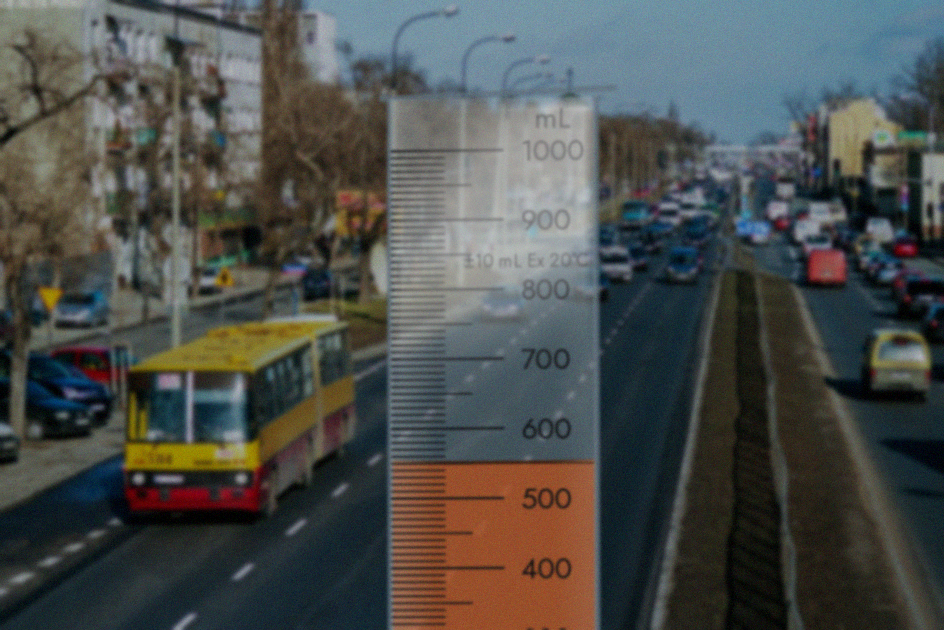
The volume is 550mL
